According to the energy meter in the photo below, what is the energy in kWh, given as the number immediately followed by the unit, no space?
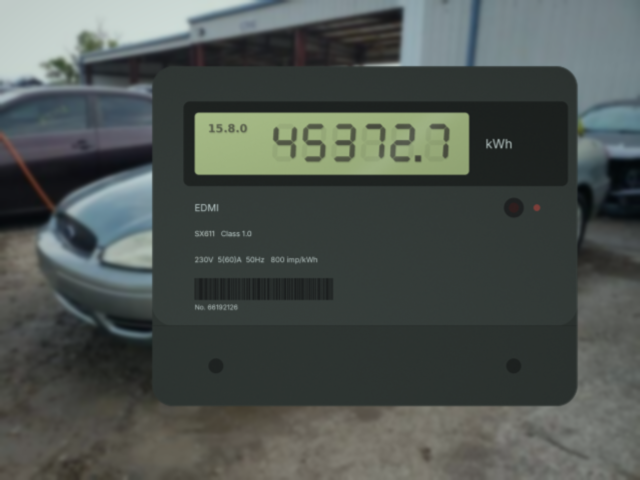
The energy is 45372.7kWh
